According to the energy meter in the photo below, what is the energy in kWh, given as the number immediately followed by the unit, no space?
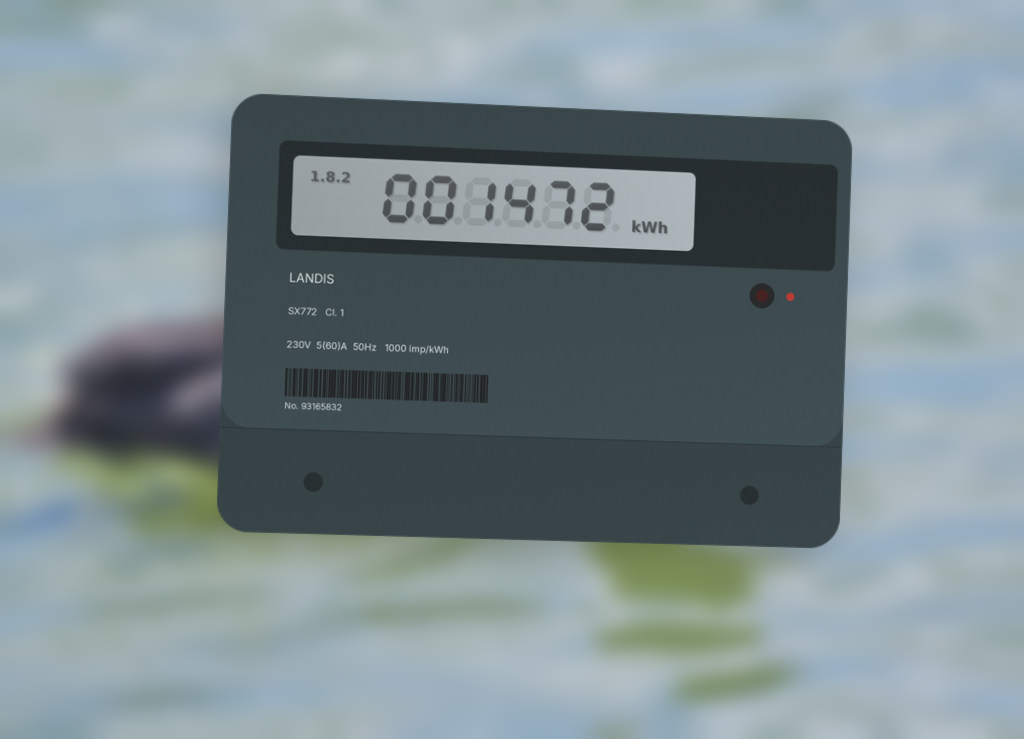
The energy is 1472kWh
